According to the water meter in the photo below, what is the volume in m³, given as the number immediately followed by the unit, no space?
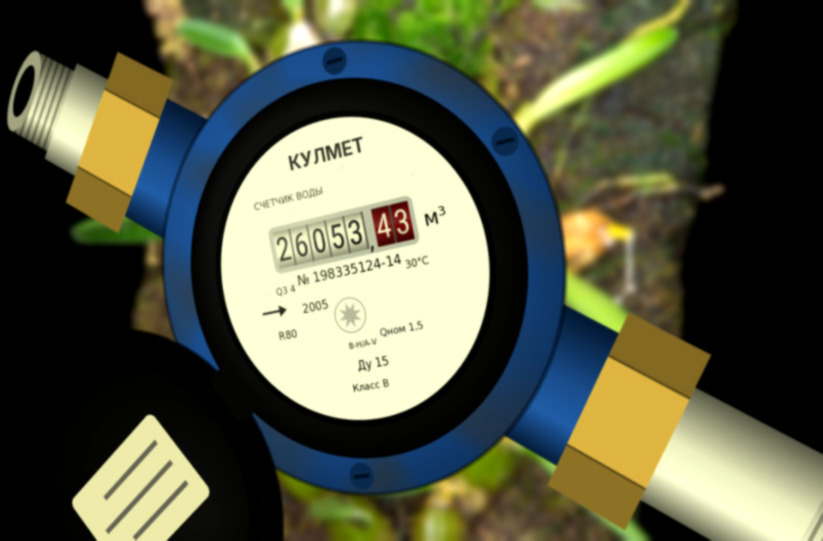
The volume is 26053.43m³
